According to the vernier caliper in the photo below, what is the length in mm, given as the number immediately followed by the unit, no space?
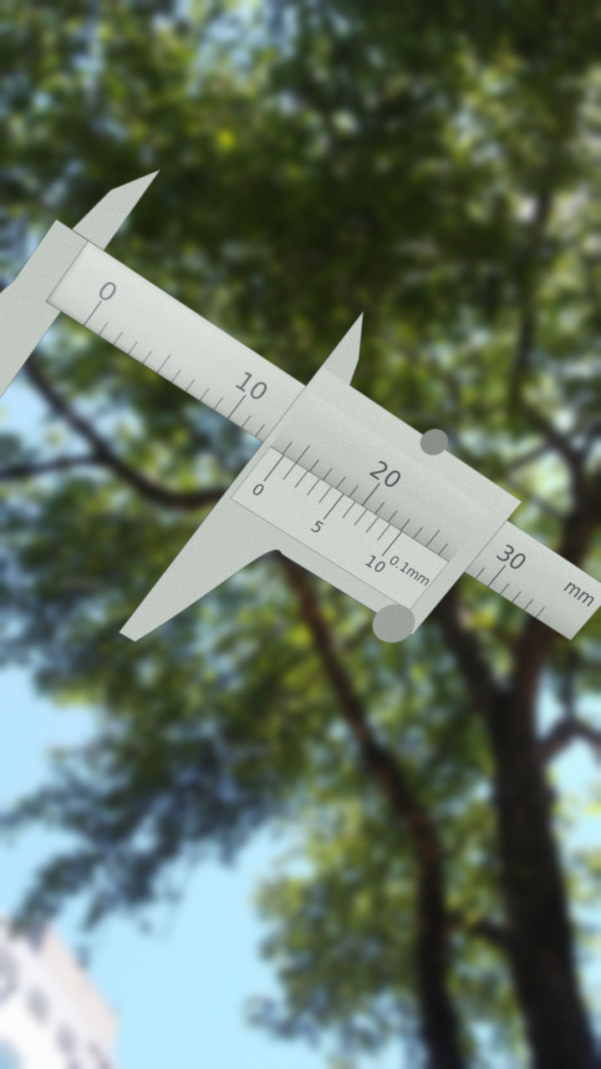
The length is 14.1mm
